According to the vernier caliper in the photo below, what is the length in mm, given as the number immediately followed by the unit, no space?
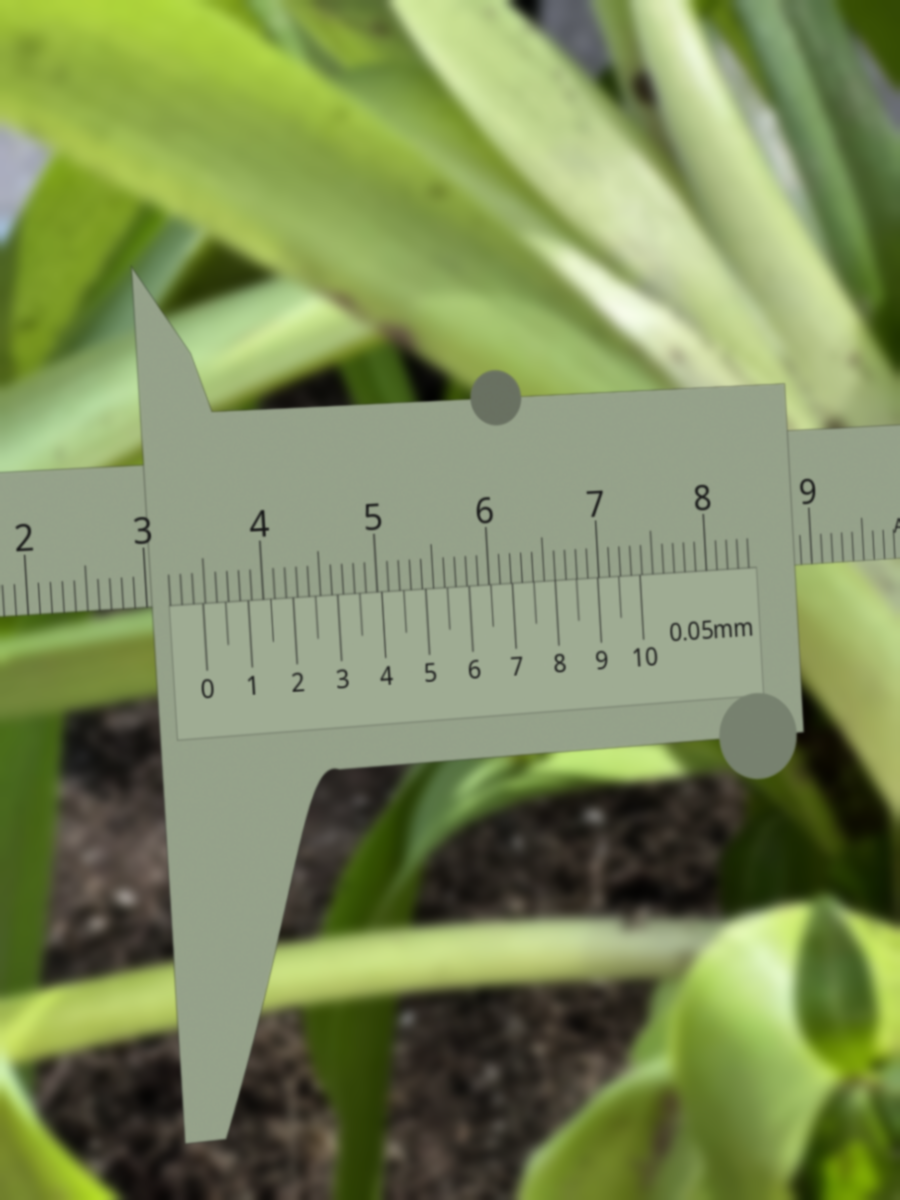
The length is 34.8mm
